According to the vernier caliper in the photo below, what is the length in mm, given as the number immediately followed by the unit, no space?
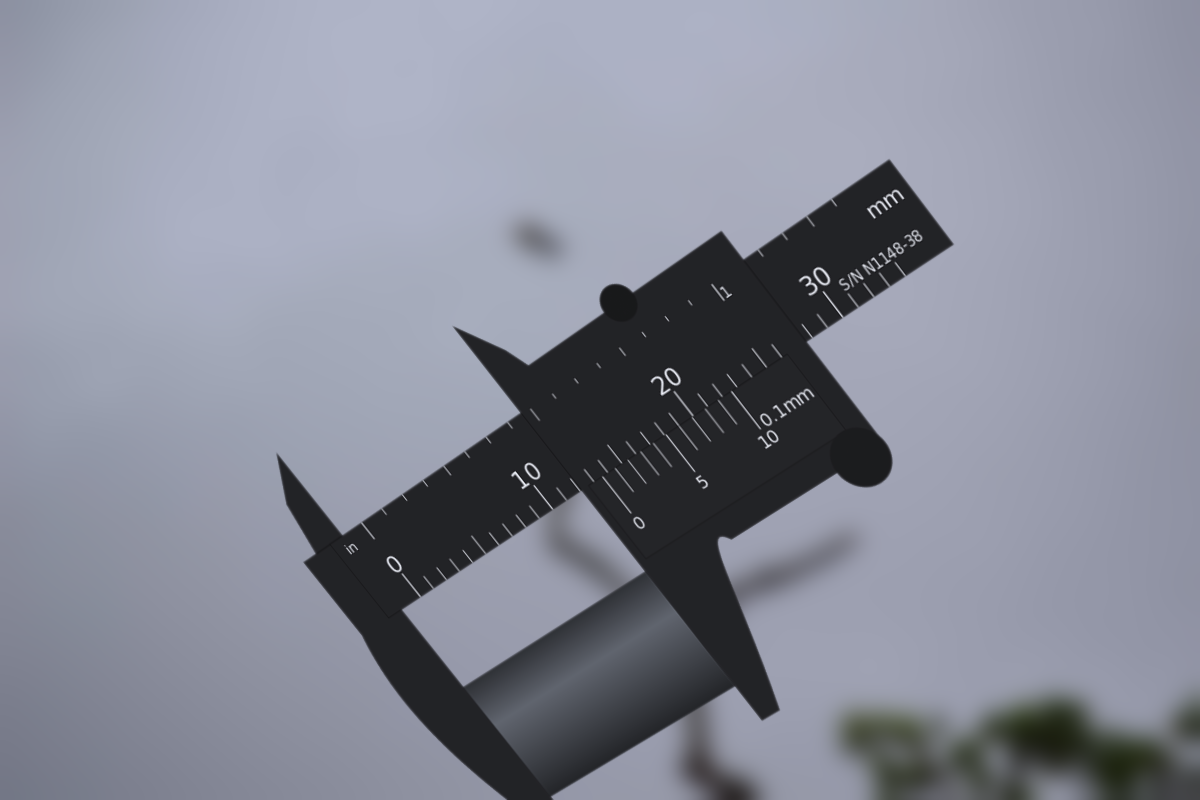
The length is 13.6mm
